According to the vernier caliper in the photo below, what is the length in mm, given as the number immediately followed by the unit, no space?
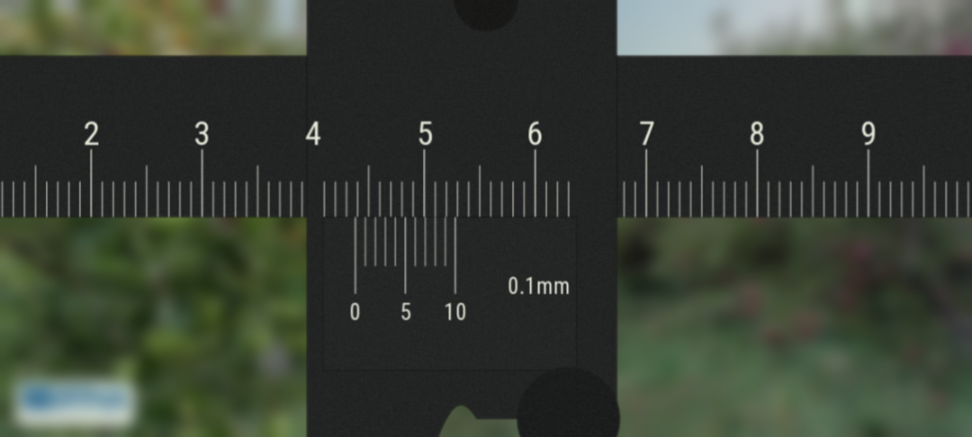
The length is 43.8mm
